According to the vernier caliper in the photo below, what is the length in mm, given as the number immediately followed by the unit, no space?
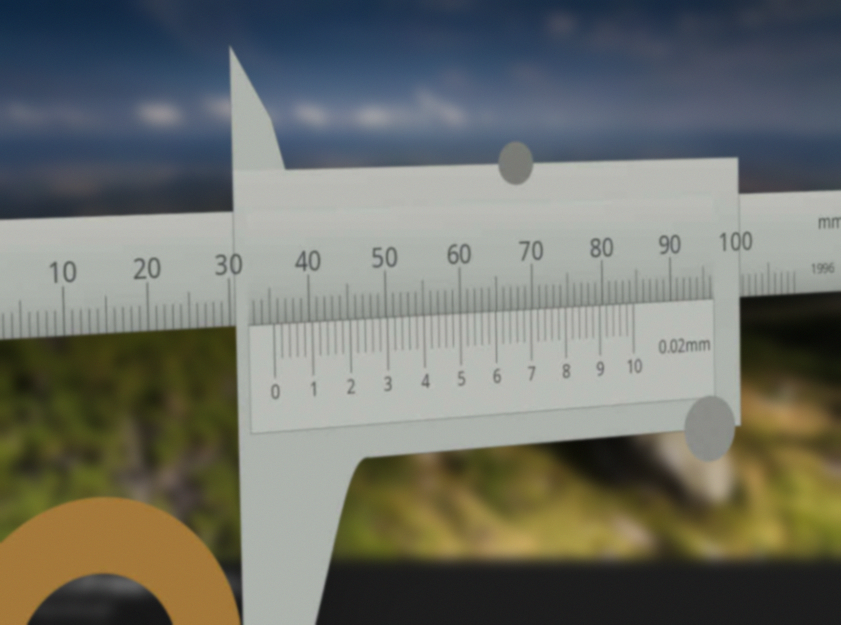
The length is 35.5mm
